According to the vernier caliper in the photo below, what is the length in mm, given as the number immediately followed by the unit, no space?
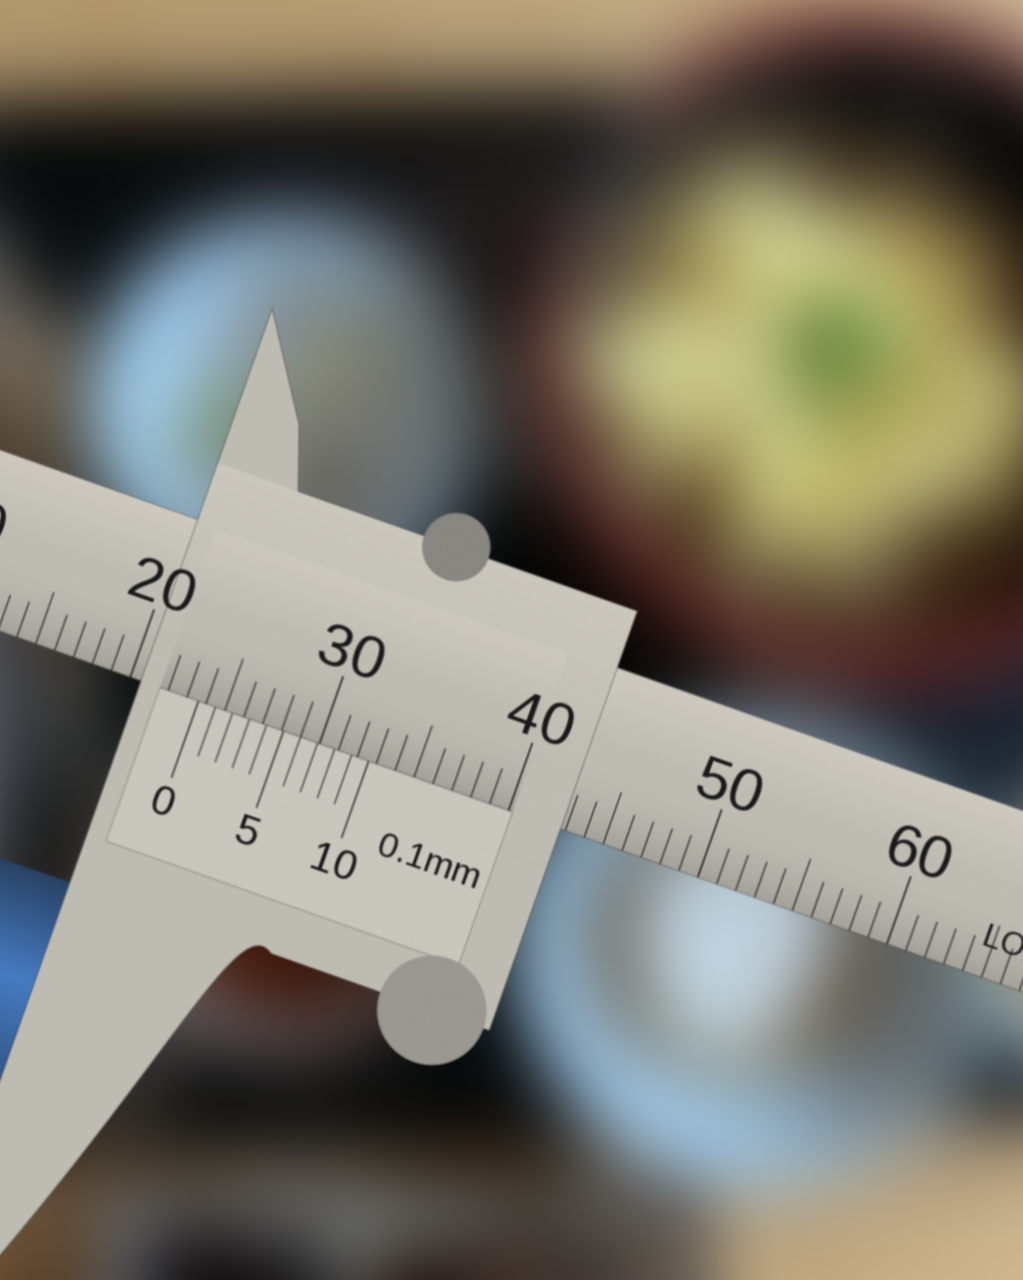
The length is 23.6mm
